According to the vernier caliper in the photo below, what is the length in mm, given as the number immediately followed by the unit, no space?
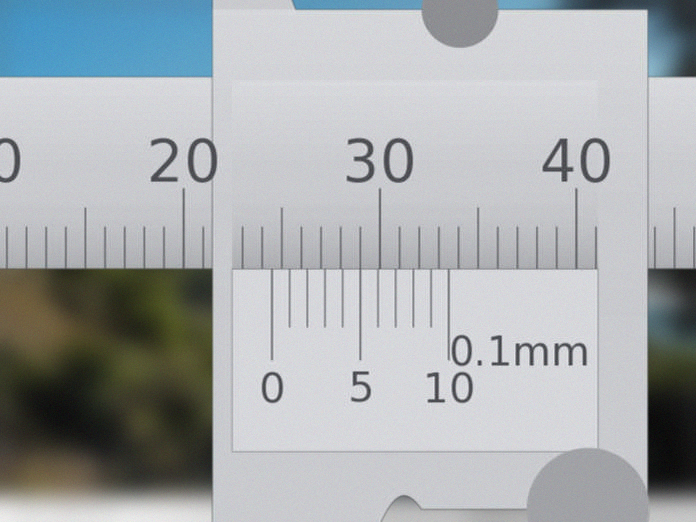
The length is 24.5mm
